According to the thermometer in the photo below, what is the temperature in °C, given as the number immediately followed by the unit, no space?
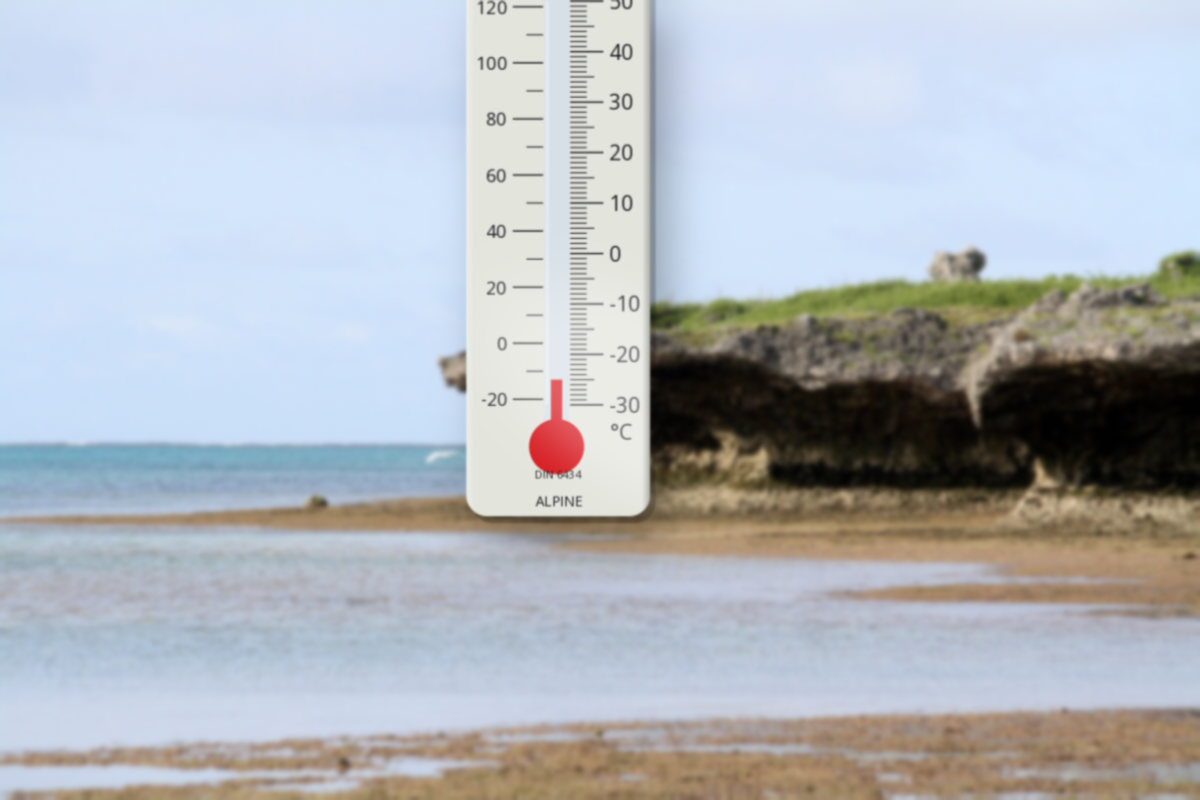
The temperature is -25°C
